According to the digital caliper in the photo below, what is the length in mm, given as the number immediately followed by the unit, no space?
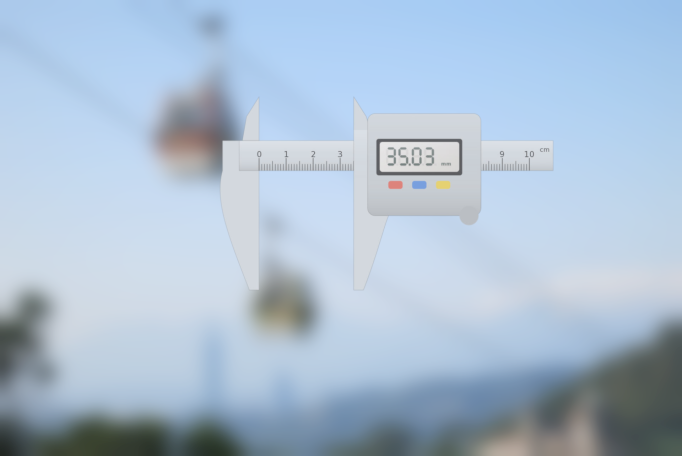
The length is 35.03mm
